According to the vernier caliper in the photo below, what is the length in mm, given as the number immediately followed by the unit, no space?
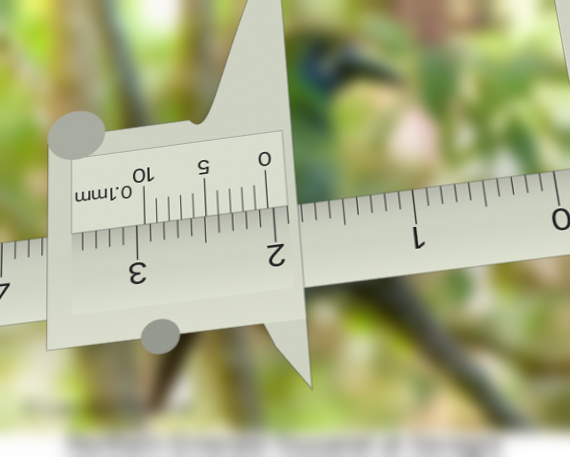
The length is 20.4mm
